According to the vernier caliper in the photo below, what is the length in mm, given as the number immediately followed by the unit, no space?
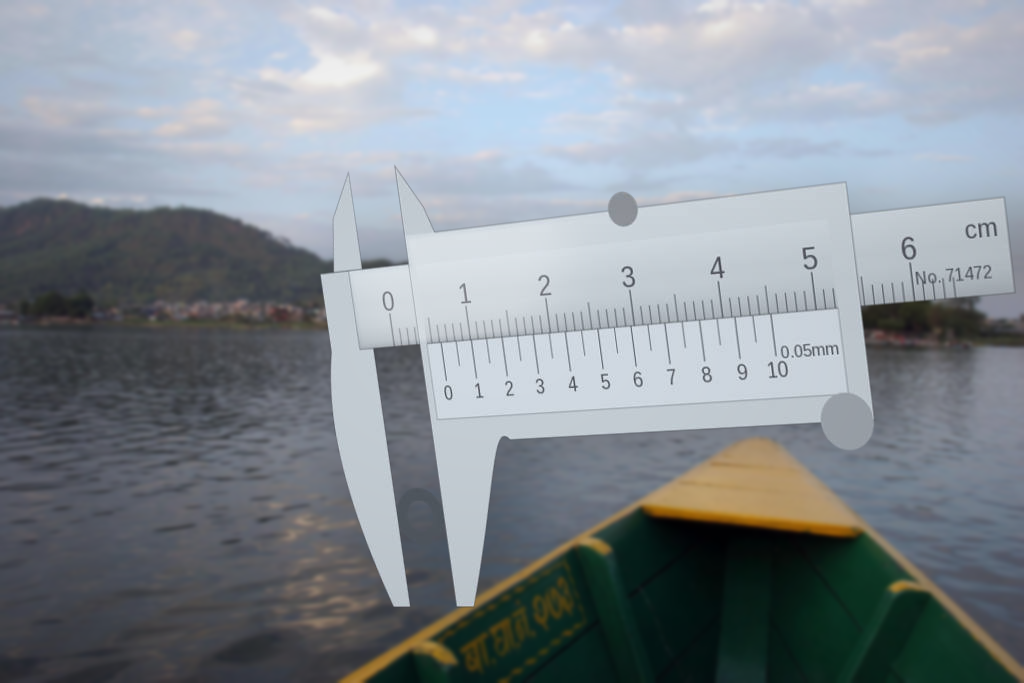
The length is 6.2mm
